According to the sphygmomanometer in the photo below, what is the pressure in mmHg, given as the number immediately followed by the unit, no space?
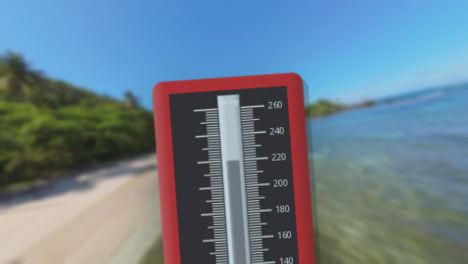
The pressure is 220mmHg
